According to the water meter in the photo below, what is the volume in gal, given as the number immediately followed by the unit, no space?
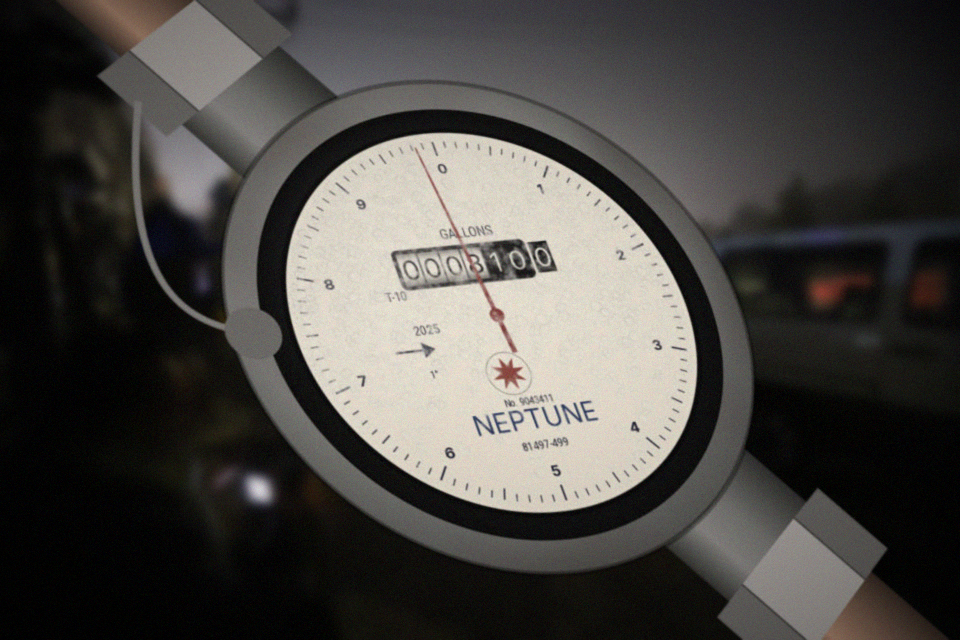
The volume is 8099.8gal
